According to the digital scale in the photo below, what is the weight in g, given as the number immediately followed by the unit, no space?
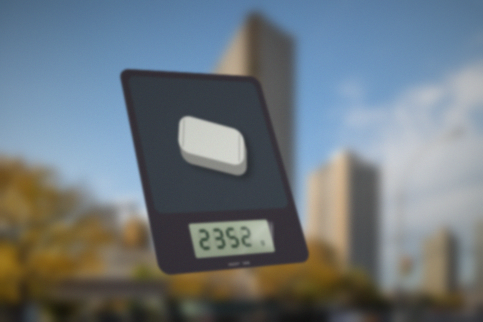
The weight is 2352g
